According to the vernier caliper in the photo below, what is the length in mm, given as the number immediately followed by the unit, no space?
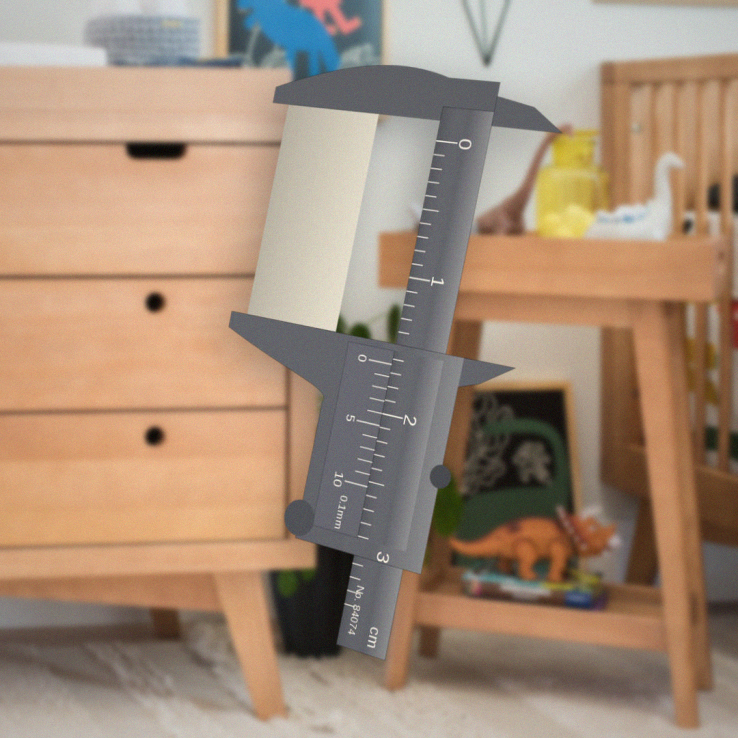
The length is 16.4mm
